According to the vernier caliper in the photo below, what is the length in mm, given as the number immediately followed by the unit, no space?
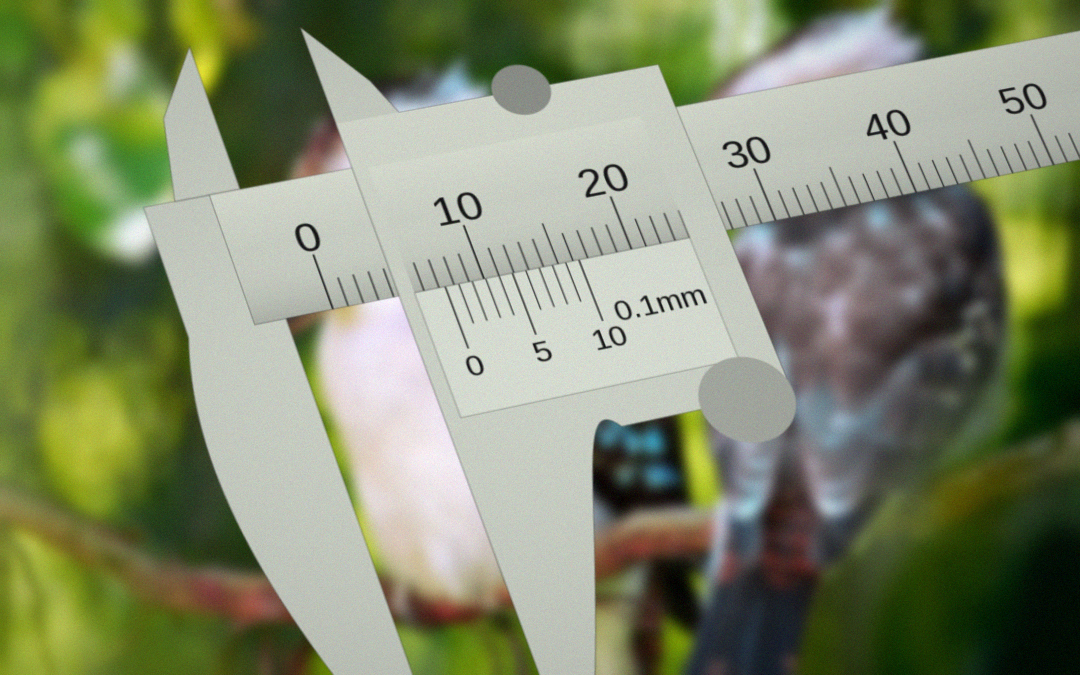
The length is 7.4mm
